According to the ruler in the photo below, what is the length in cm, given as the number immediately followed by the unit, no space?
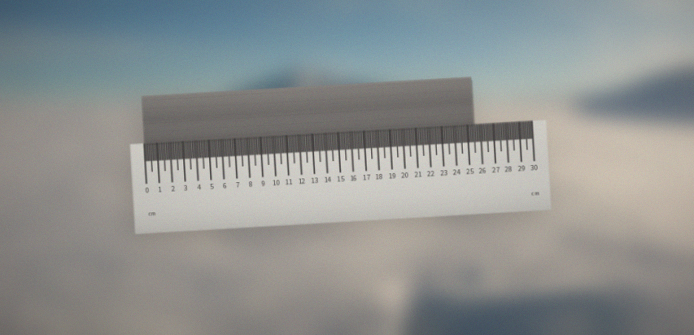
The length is 25.5cm
